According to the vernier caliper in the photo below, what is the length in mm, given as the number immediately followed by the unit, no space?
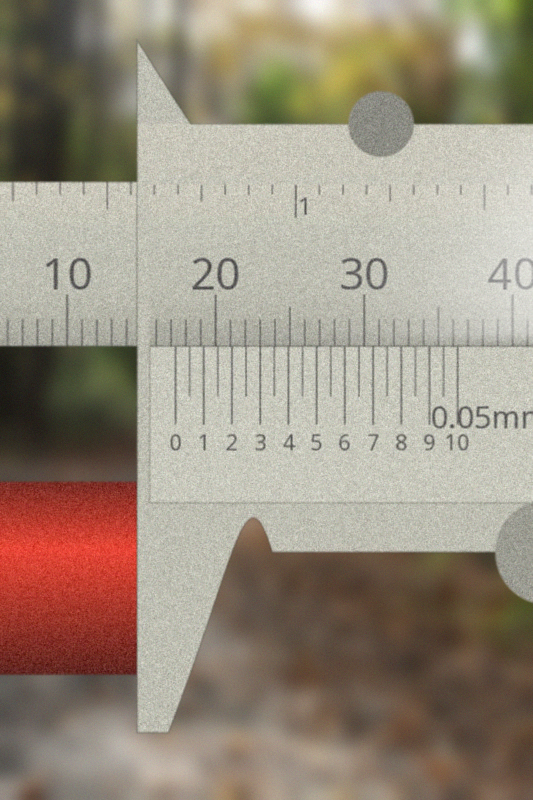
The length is 17.3mm
